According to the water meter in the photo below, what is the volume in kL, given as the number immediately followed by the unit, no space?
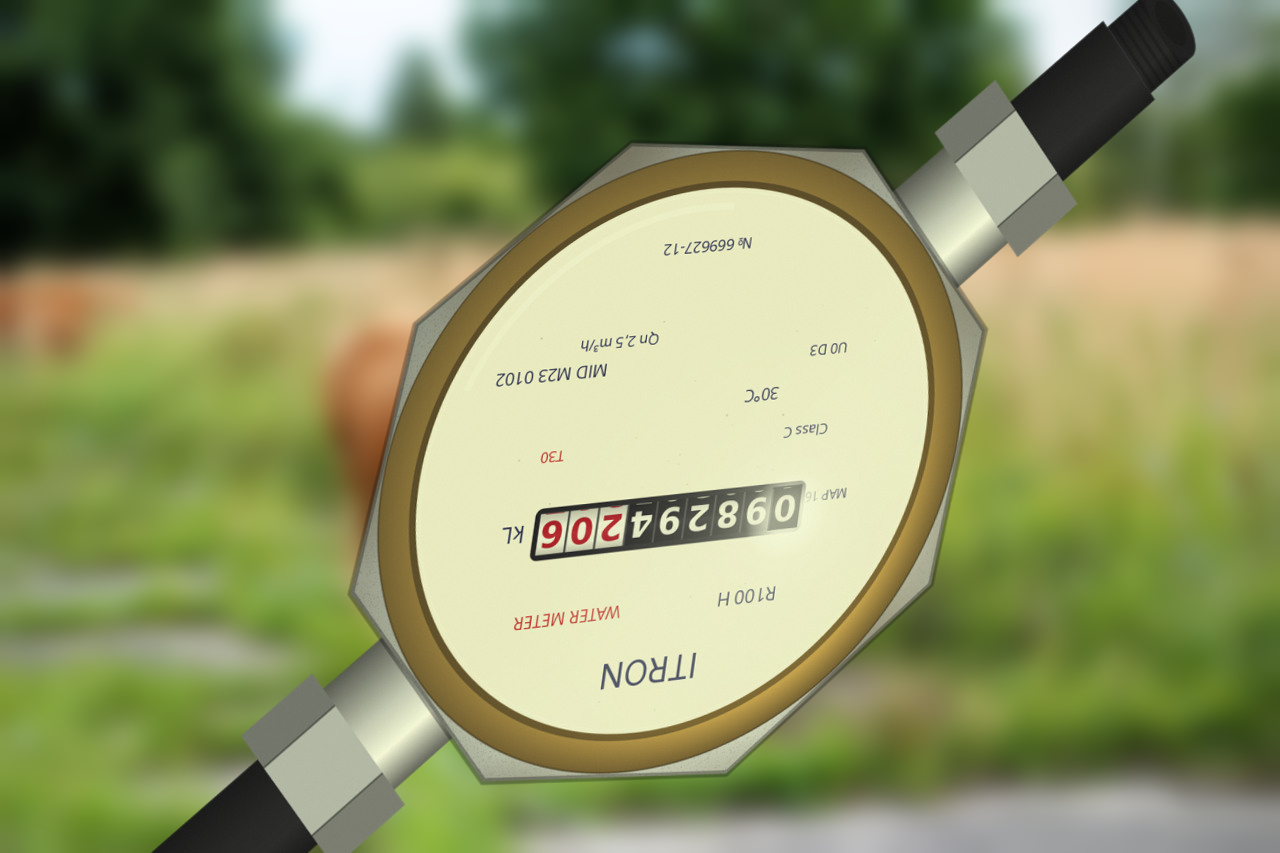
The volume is 98294.206kL
